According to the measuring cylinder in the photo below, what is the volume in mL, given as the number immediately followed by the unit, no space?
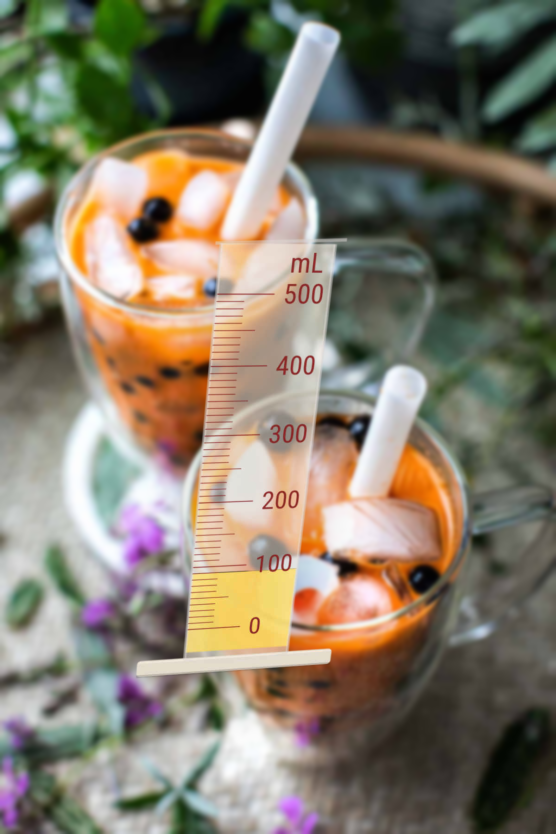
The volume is 90mL
